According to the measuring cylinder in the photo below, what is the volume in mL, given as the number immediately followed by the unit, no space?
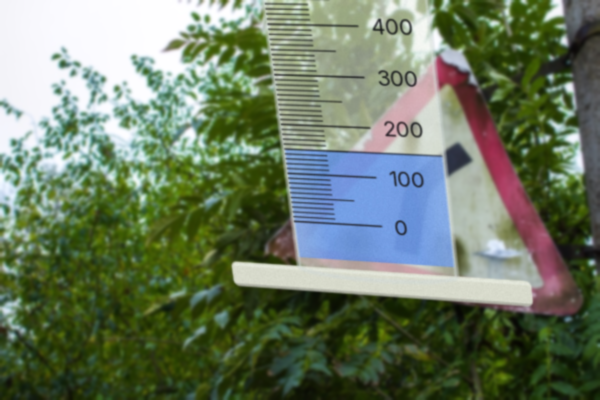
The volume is 150mL
